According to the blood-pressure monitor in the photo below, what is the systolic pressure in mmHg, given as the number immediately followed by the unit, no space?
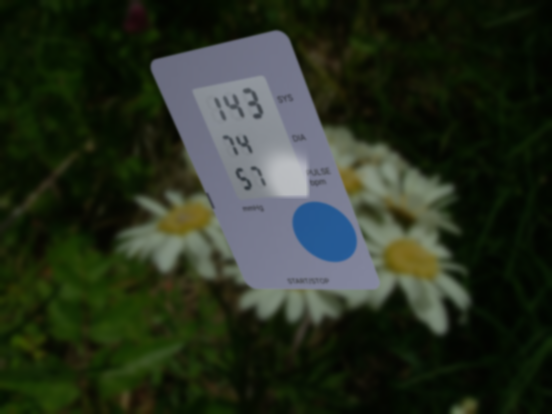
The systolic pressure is 143mmHg
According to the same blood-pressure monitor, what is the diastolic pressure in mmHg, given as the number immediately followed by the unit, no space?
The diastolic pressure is 74mmHg
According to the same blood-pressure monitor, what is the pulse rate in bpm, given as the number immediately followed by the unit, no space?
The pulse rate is 57bpm
